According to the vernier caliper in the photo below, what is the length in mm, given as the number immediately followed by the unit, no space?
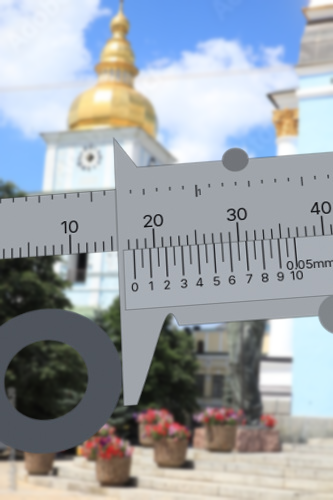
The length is 17.6mm
